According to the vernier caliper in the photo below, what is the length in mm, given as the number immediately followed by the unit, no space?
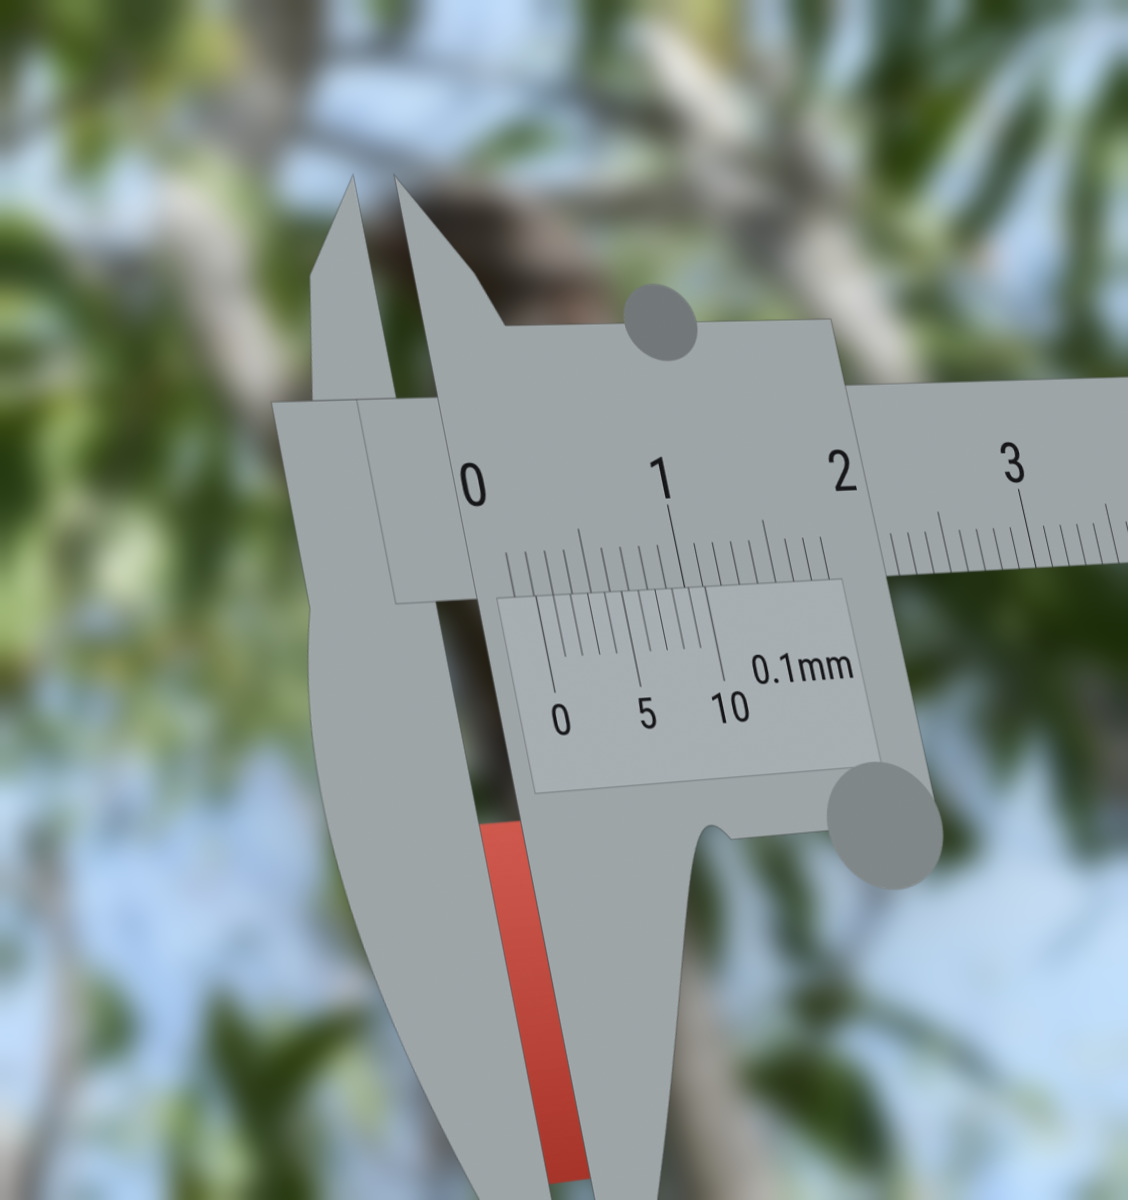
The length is 2.1mm
